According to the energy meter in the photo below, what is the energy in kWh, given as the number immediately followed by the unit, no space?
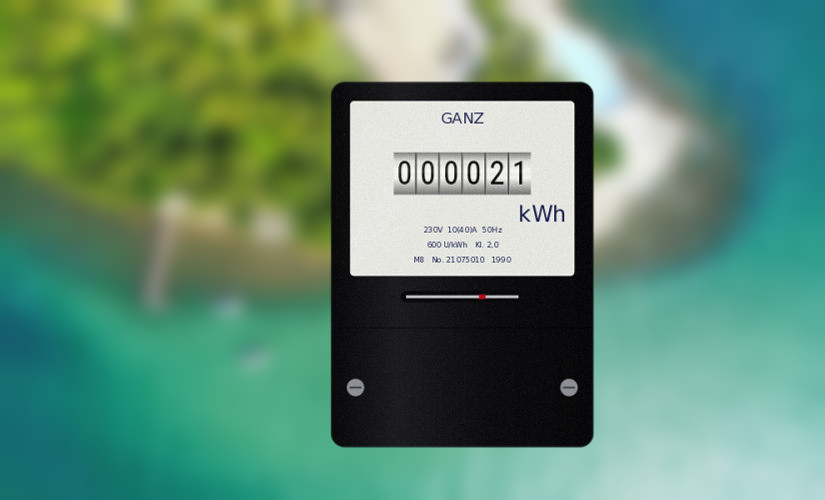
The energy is 21kWh
